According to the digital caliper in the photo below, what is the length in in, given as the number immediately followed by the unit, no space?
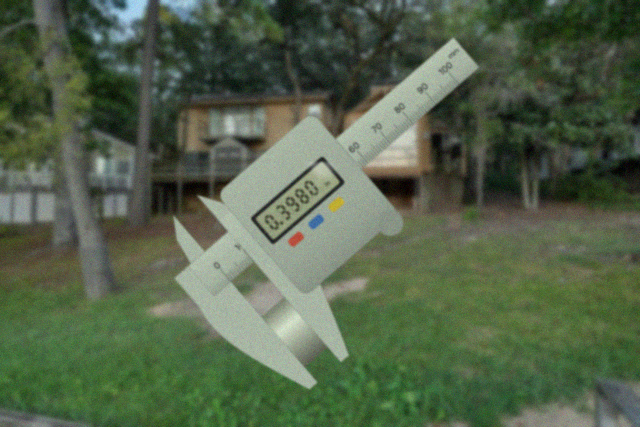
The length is 0.3980in
